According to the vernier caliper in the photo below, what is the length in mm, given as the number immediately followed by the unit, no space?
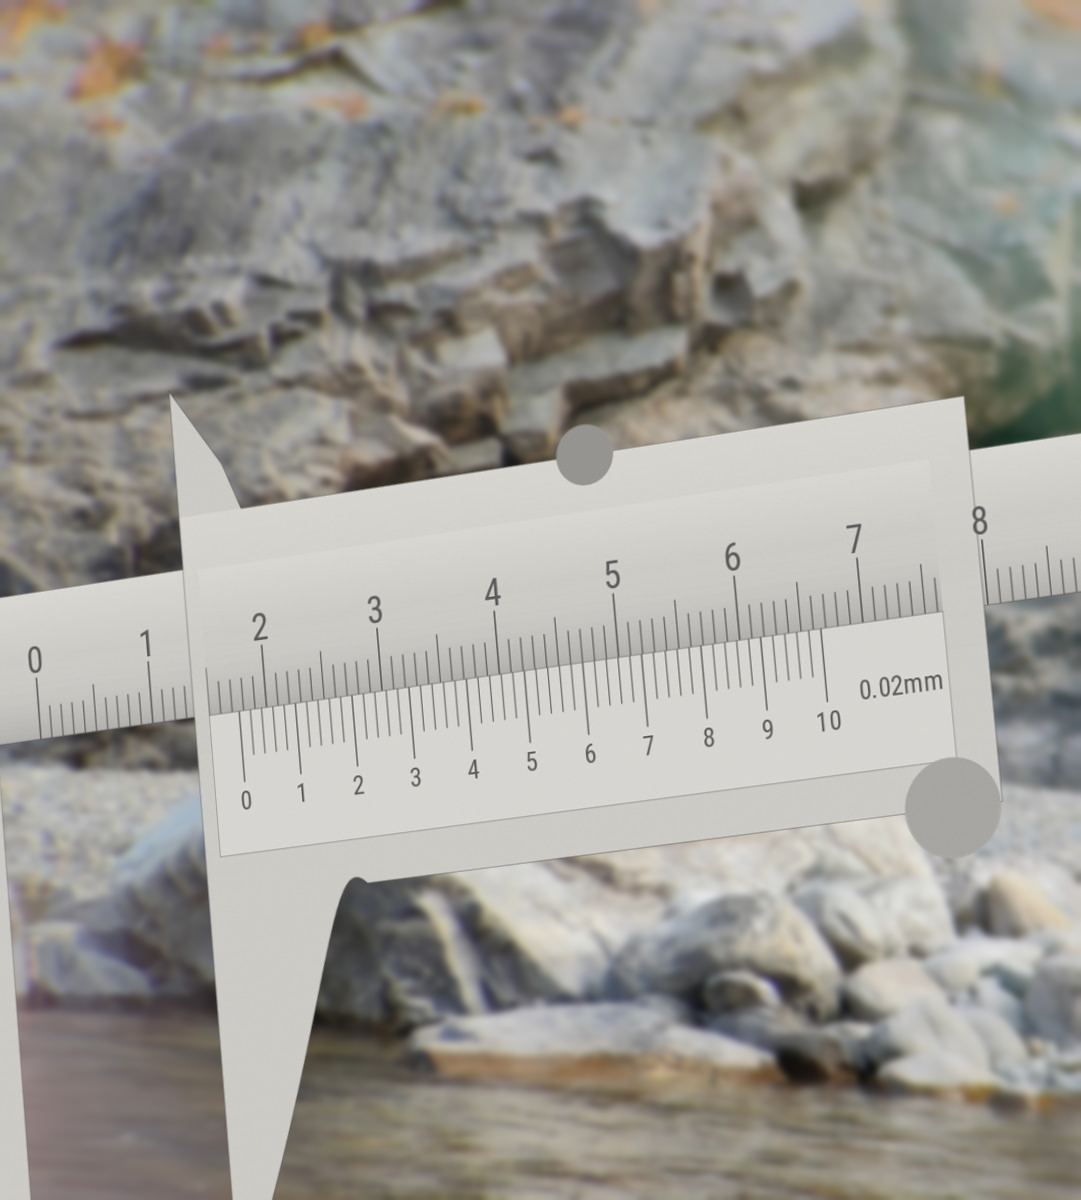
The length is 17.6mm
